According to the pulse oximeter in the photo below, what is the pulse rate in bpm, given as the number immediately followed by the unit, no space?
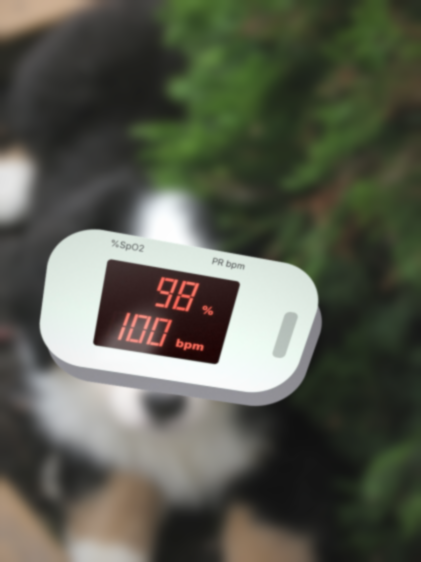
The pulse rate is 100bpm
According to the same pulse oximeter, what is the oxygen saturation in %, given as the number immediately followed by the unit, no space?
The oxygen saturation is 98%
